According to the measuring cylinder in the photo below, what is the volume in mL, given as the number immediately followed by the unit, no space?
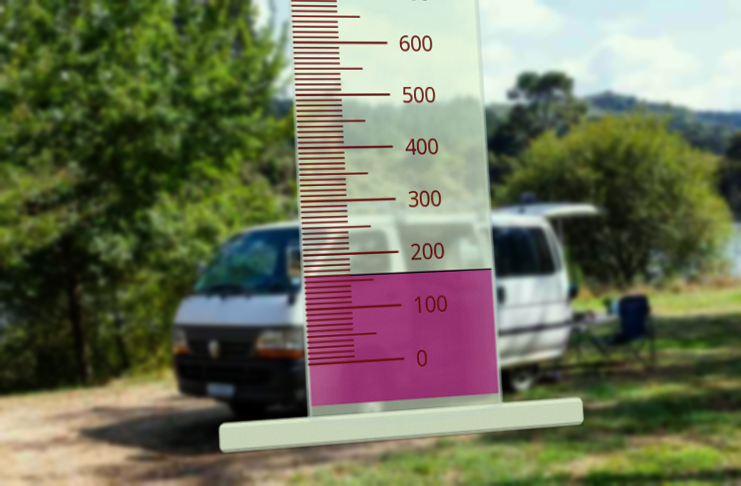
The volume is 160mL
